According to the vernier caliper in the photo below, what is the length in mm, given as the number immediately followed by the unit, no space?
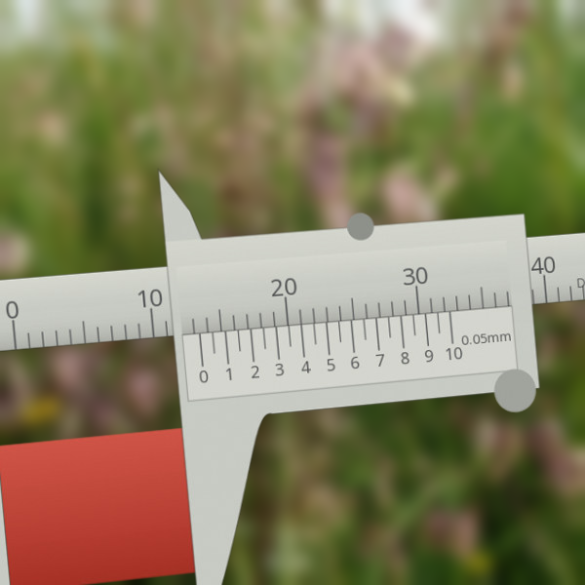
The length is 13.4mm
